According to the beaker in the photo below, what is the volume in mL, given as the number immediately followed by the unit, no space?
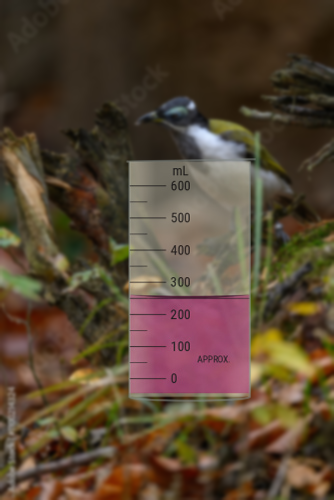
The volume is 250mL
